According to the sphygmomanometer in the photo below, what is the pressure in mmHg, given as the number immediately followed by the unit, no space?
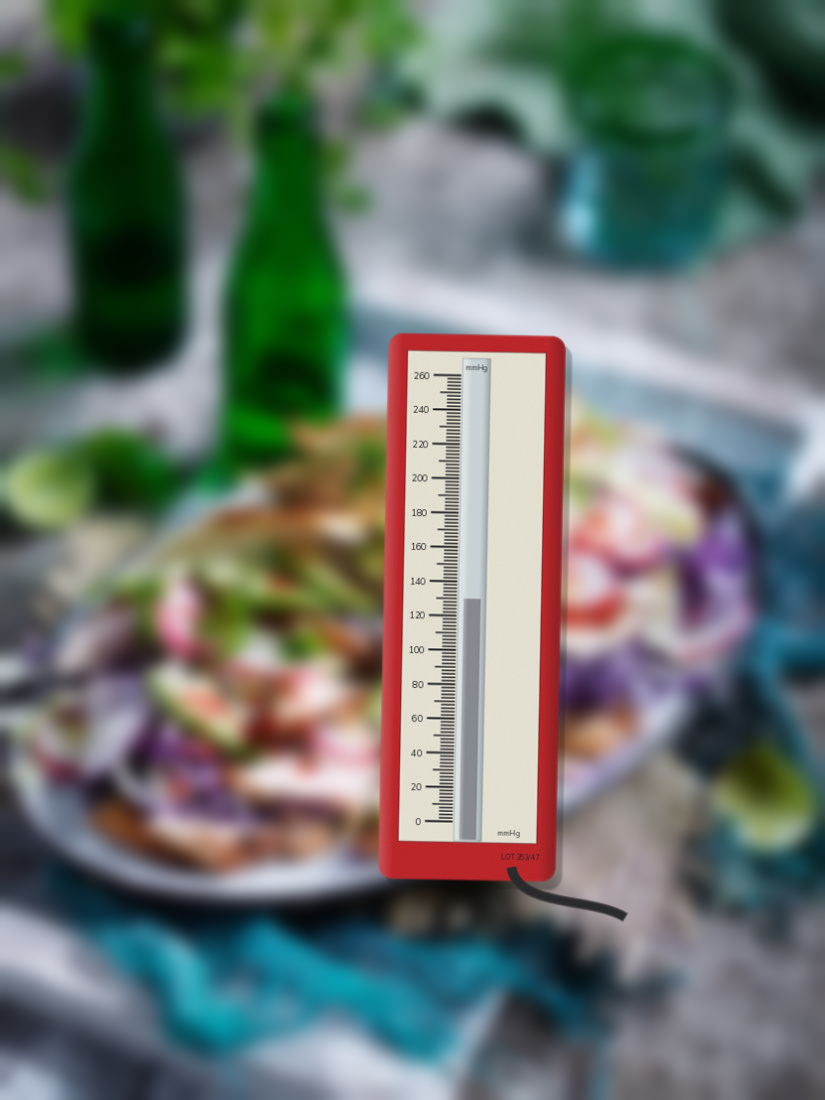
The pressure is 130mmHg
